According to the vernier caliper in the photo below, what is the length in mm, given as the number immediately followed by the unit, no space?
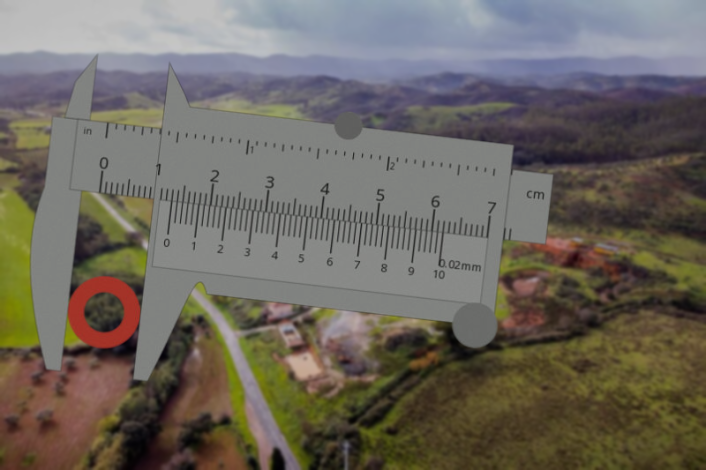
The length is 13.0mm
